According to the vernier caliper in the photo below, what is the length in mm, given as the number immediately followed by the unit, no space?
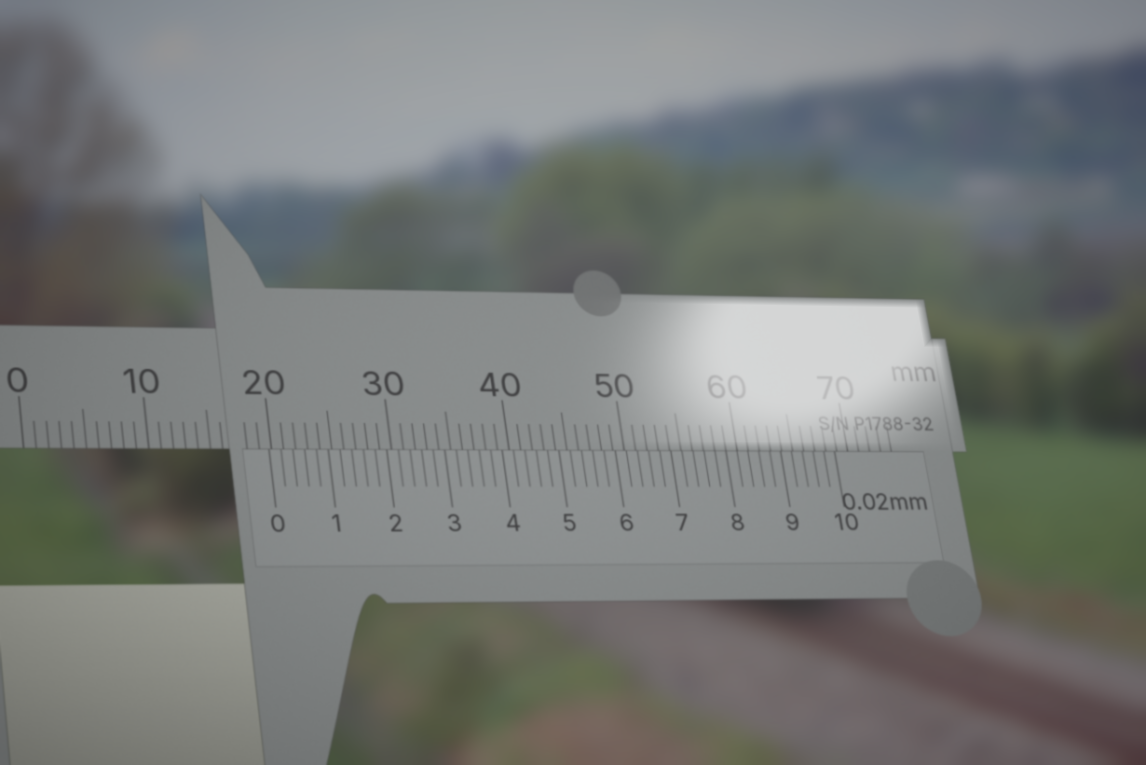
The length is 19.8mm
